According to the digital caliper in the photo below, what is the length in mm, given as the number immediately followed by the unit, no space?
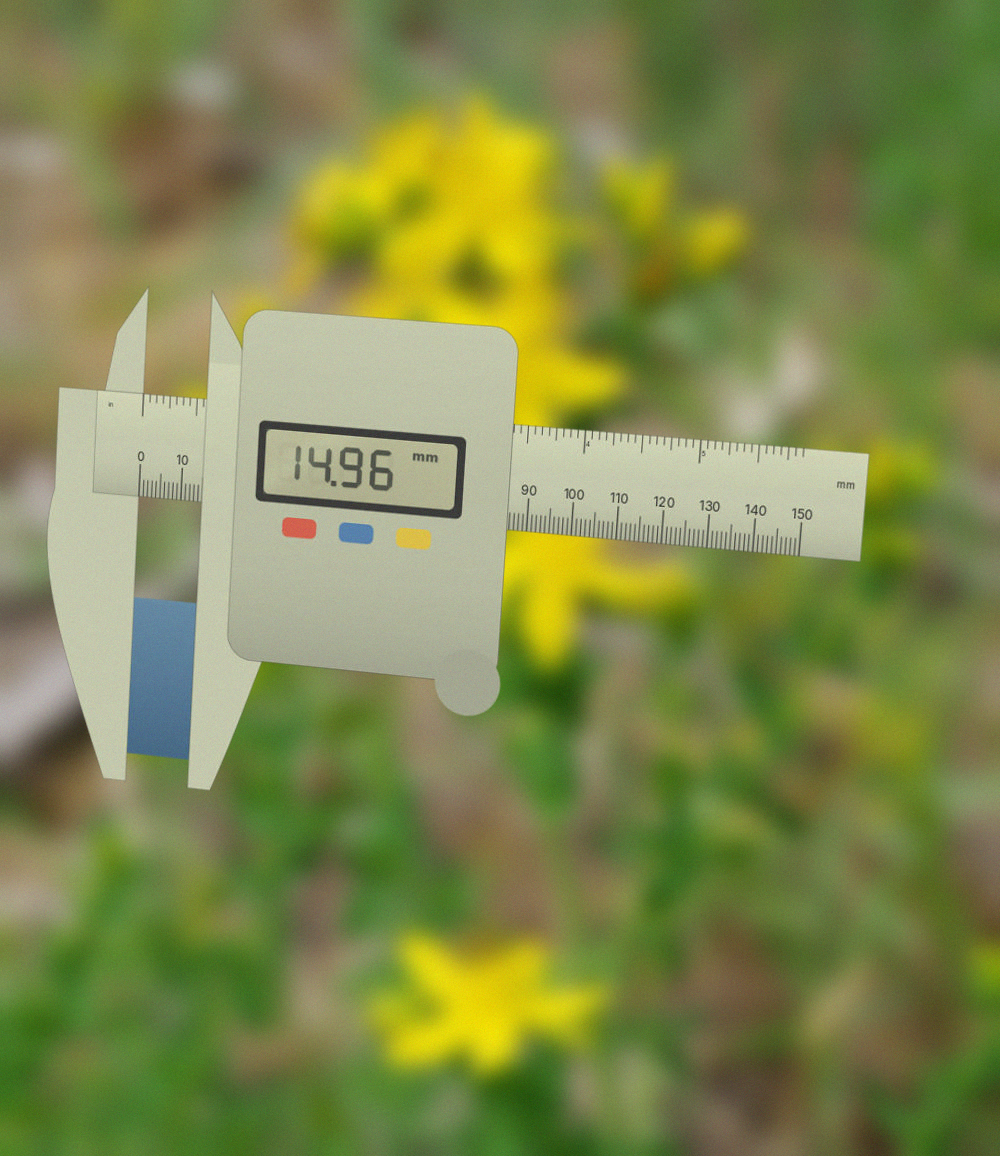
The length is 14.96mm
